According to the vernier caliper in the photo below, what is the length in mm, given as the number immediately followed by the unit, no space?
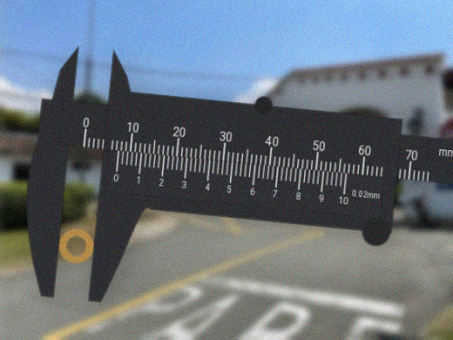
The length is 7.5mm
